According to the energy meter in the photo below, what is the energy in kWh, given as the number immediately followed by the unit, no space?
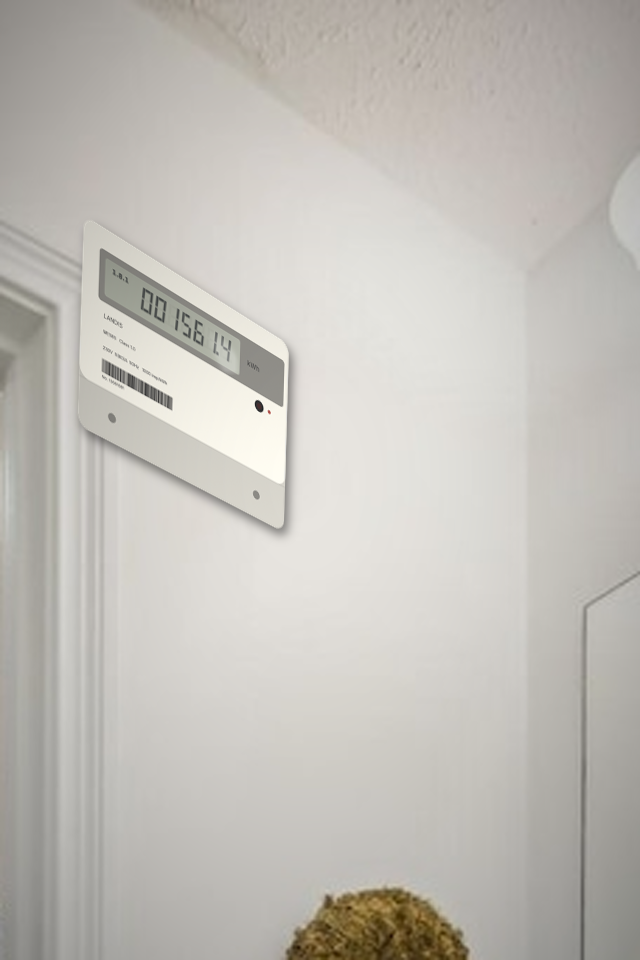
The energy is 1561.4kWh
